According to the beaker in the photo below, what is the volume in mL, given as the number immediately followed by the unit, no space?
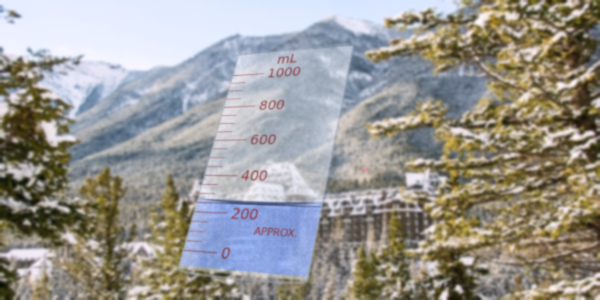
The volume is 250mL
